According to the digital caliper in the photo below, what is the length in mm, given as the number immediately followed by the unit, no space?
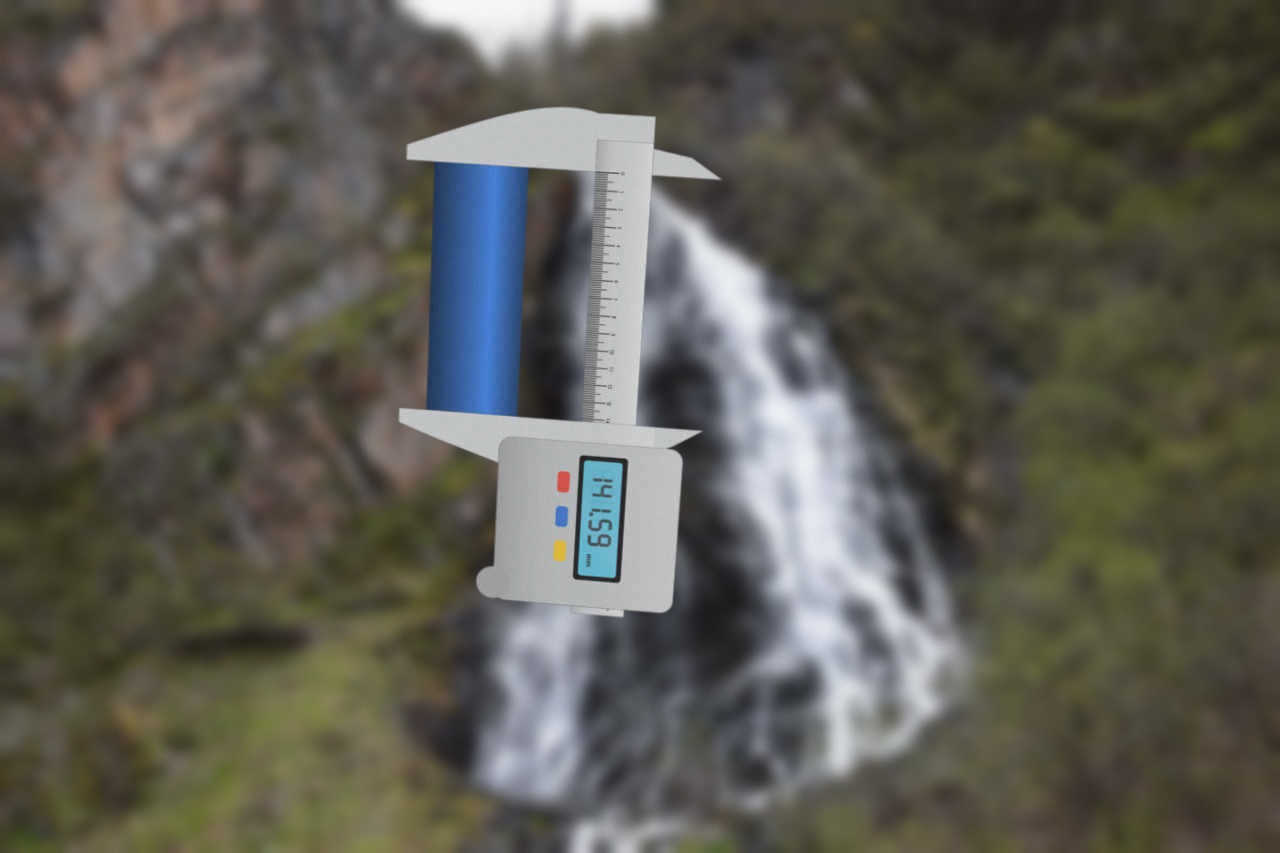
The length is 141.59mm
